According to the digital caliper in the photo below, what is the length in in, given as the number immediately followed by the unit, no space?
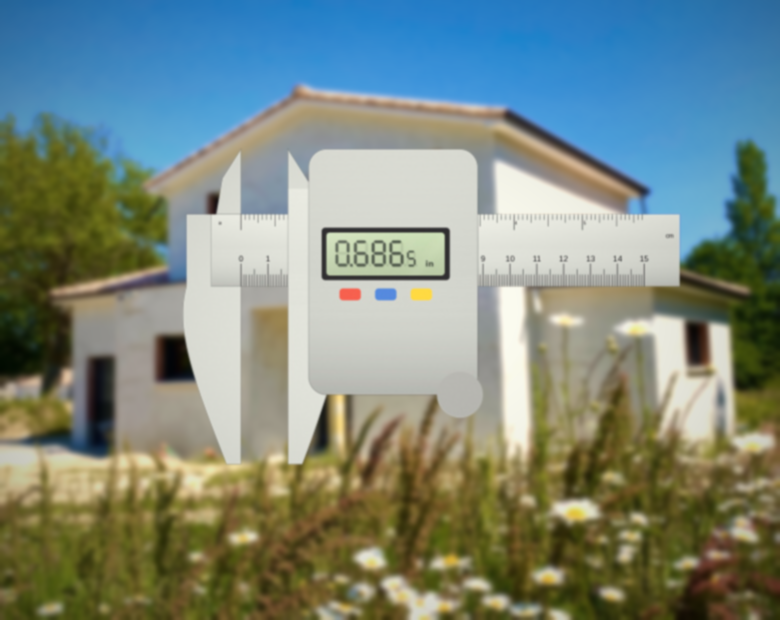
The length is 0.6865in
